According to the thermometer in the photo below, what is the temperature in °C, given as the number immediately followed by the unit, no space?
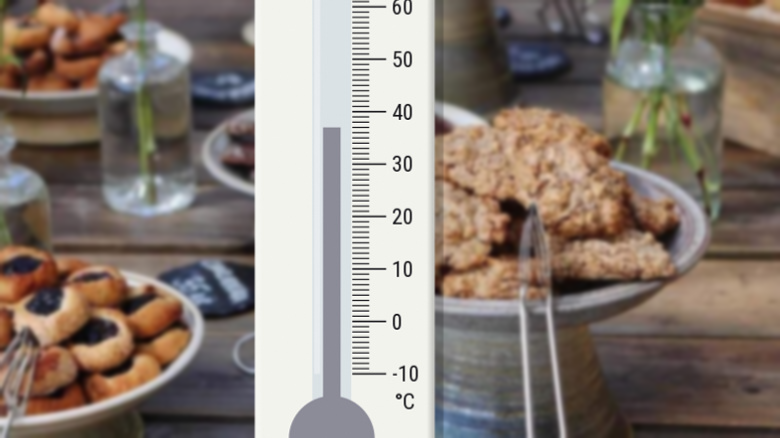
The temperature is 37°C
